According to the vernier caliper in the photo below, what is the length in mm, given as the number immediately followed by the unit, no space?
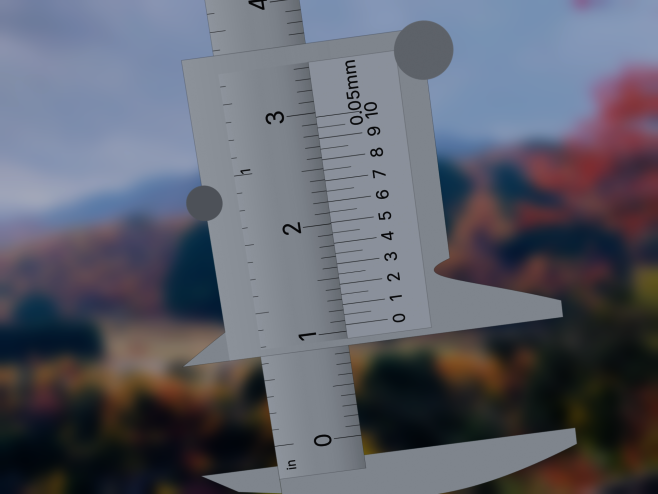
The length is 10.6mm
